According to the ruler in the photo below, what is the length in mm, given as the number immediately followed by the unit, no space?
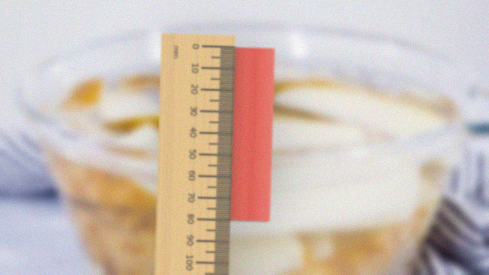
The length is 80mm
